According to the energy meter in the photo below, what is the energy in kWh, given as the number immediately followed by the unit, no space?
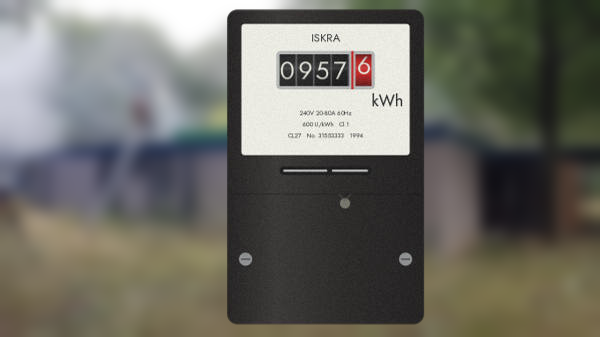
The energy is 957.6kWh
